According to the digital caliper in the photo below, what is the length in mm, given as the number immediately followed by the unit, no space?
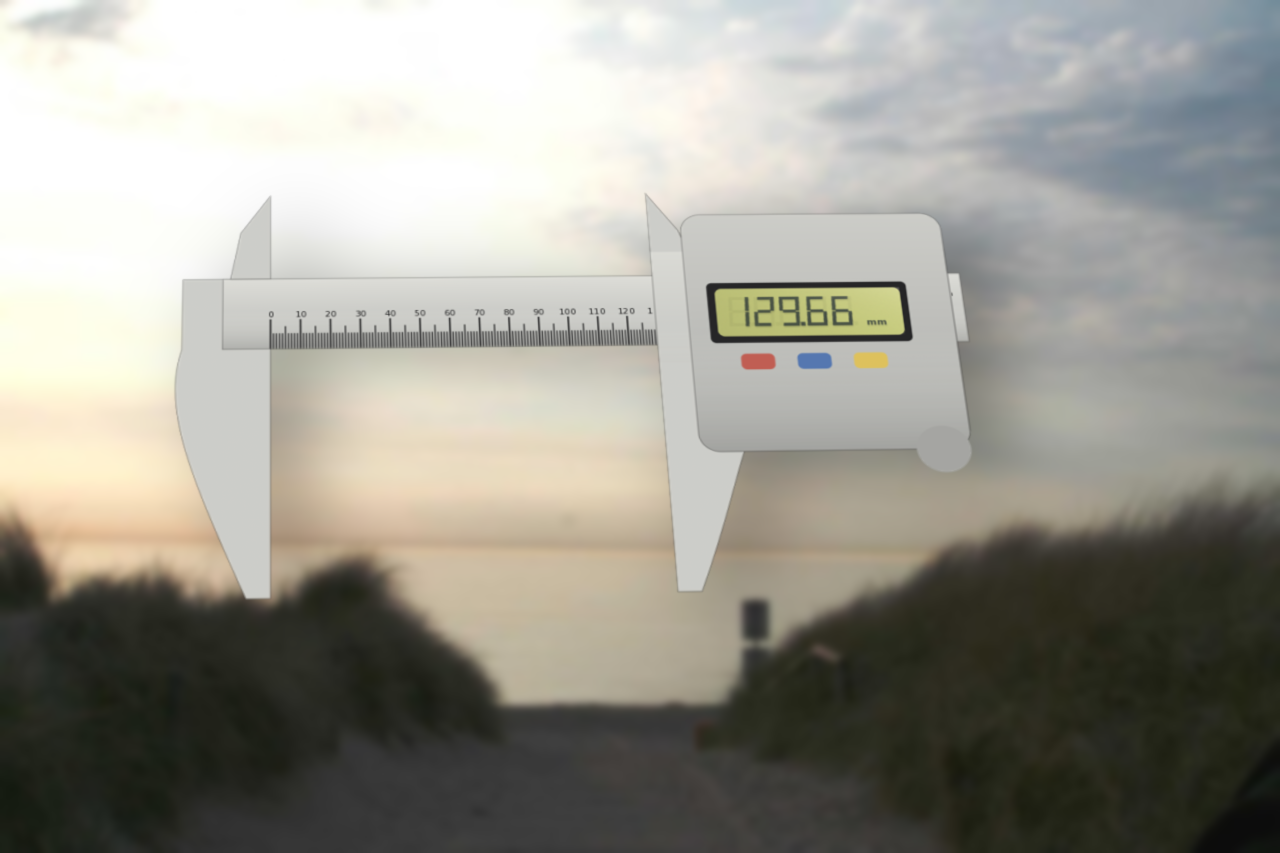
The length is 129.66mm
